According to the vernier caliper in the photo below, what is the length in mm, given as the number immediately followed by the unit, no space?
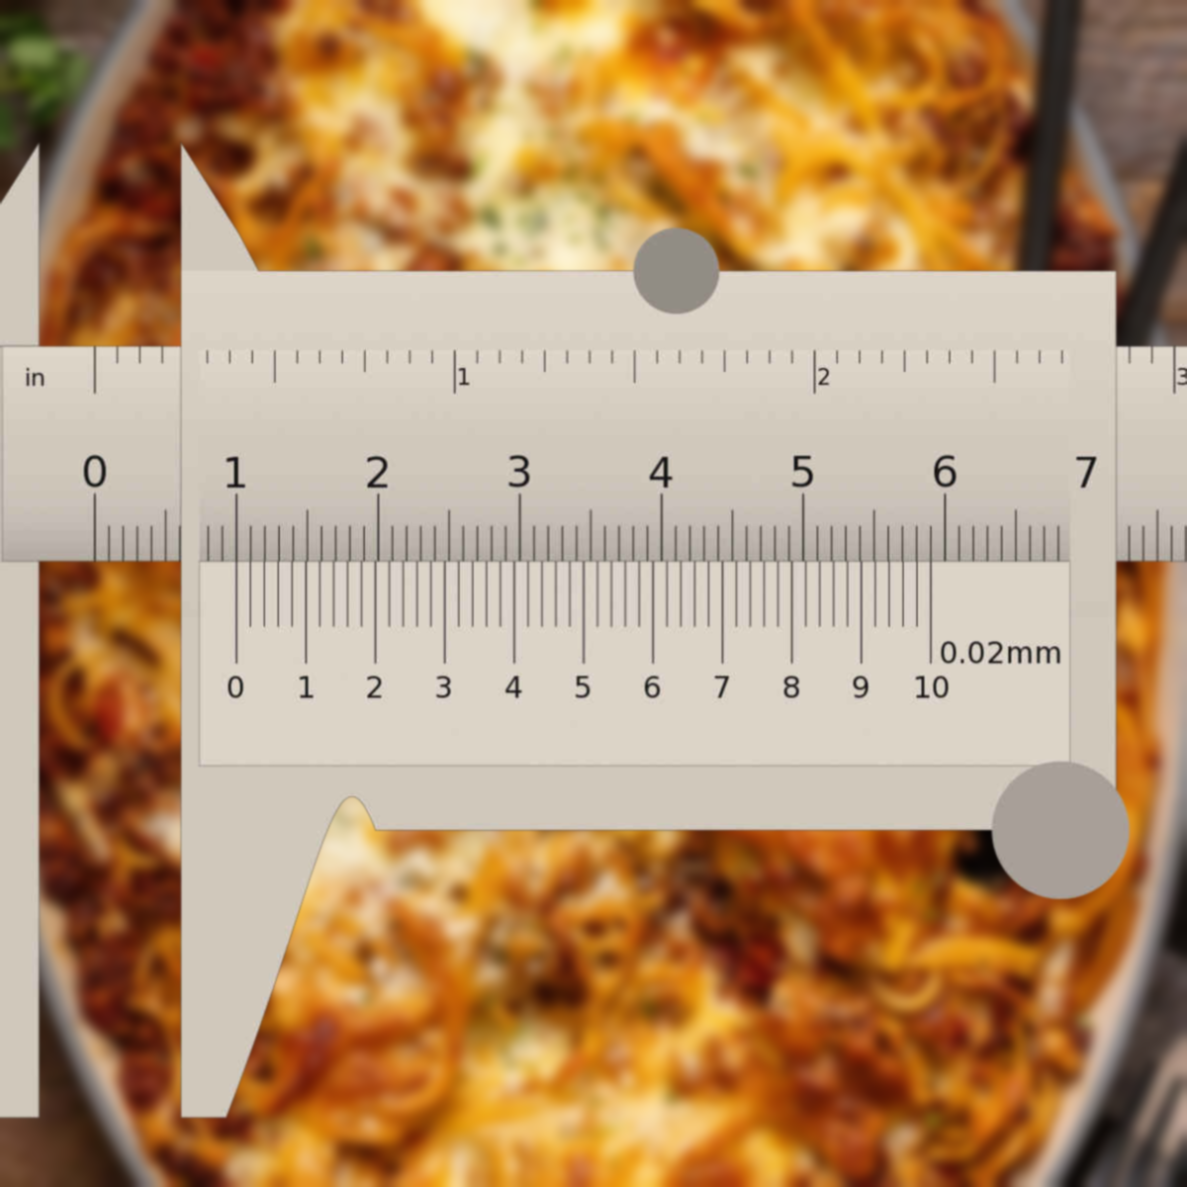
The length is 10.0mm
